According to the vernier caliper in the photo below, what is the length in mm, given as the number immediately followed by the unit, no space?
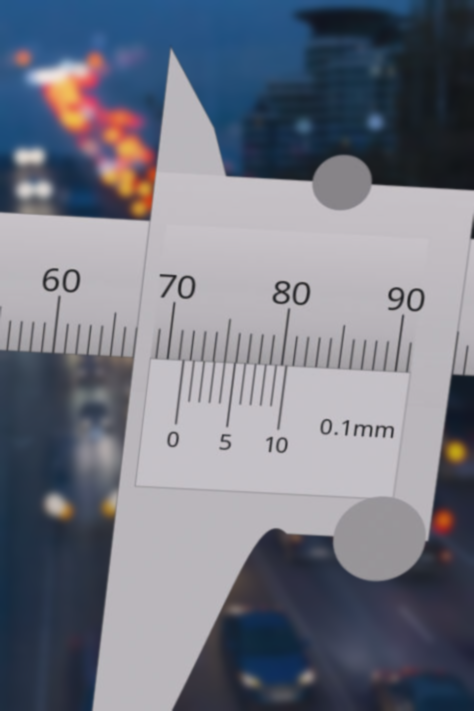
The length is 71.4mm
